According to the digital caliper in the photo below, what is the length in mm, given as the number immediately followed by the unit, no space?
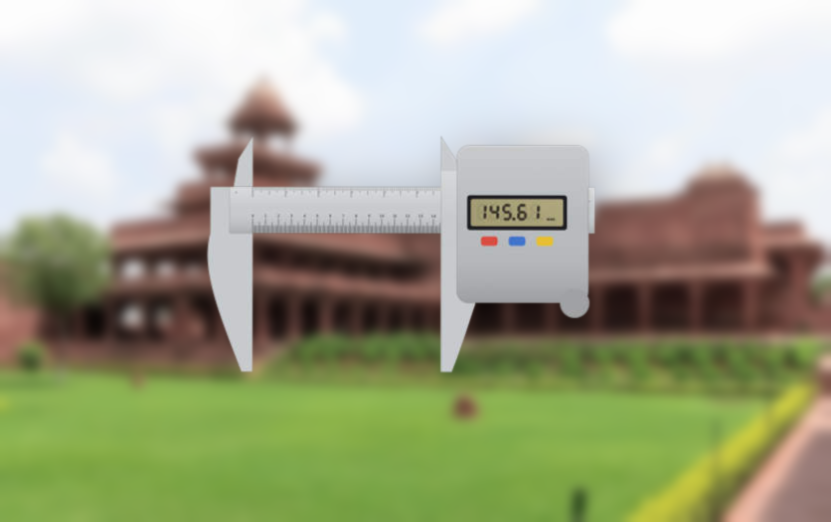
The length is 145.61mm
